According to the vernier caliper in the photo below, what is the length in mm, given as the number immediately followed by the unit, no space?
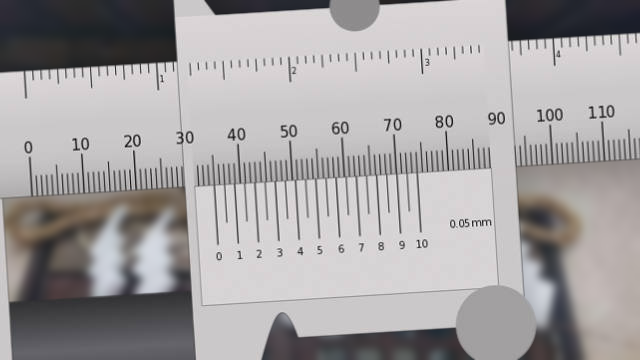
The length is 35.0mm
